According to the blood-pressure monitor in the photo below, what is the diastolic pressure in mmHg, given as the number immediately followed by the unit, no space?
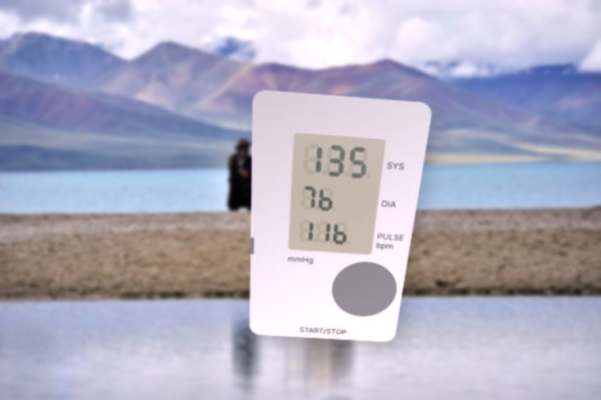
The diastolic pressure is 76mmHg
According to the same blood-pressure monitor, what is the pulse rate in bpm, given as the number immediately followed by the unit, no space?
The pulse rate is 116bpm
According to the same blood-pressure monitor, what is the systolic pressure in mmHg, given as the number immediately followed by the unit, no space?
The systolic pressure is 135mmHg
